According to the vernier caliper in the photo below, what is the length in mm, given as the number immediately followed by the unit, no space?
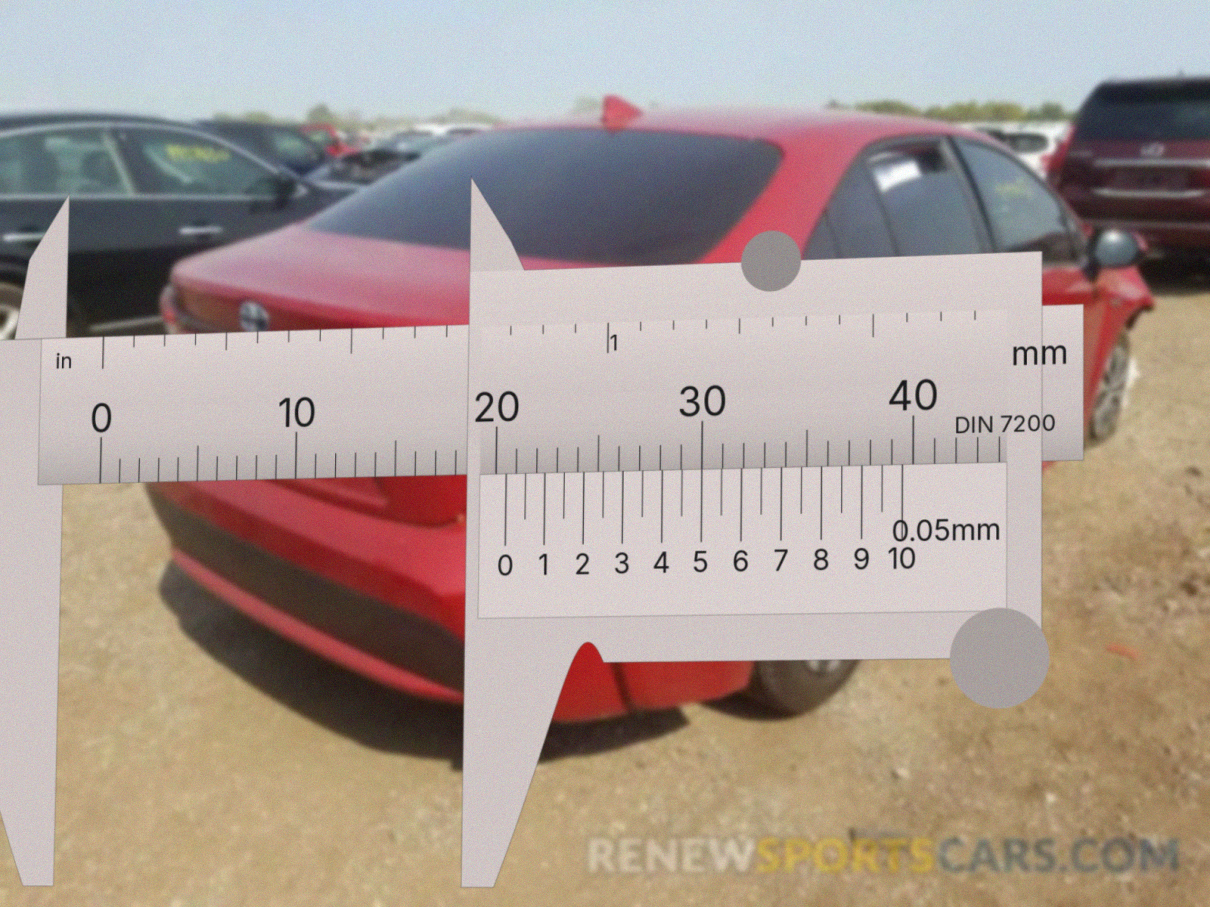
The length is 20.5mm
